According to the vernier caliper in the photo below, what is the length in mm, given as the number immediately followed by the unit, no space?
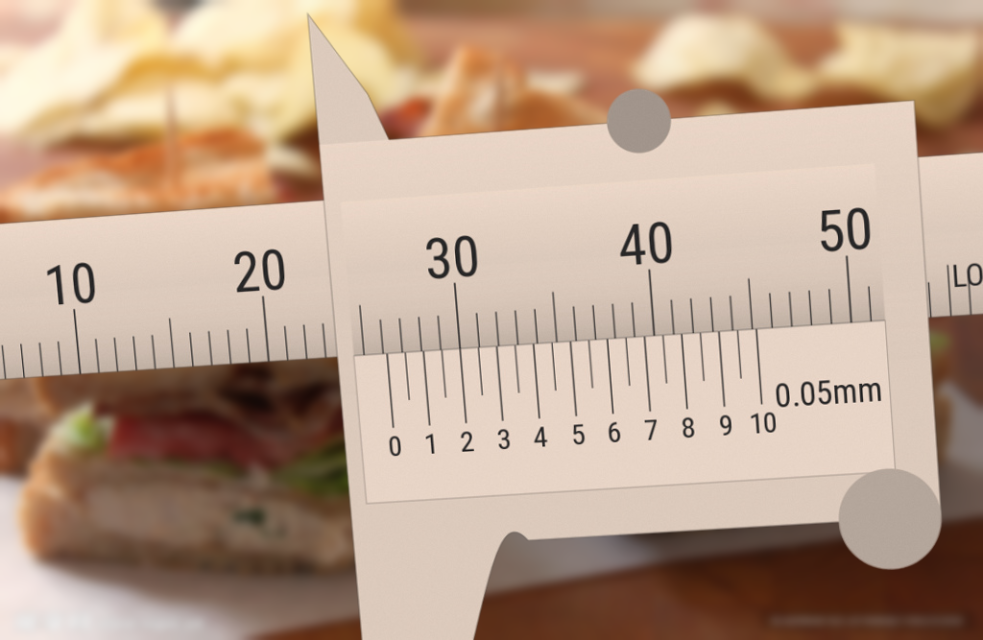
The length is 26.2mm
